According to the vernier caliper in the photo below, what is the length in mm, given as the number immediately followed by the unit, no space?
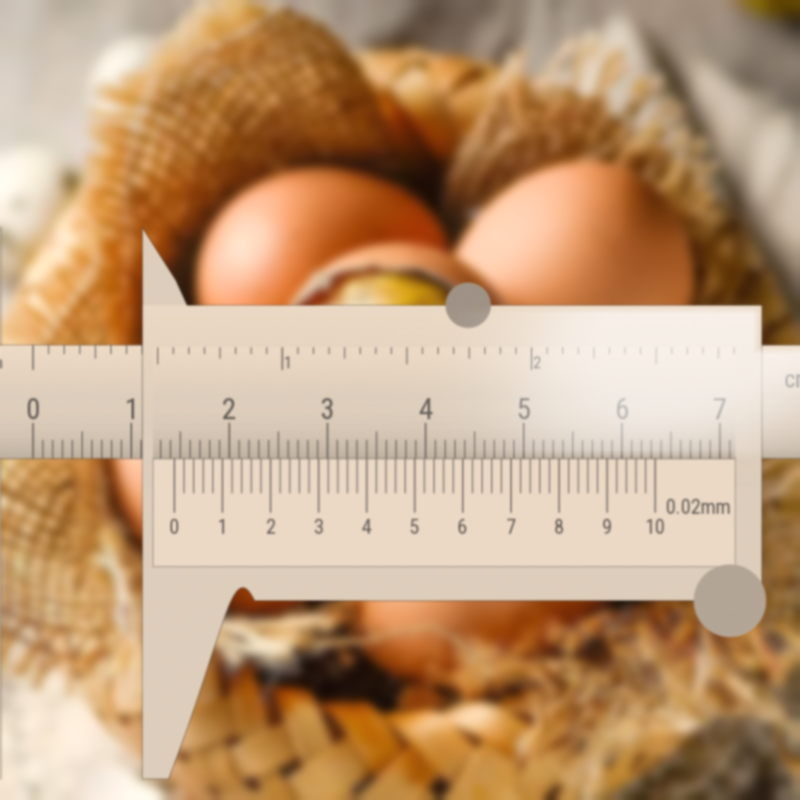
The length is 14.4mm
